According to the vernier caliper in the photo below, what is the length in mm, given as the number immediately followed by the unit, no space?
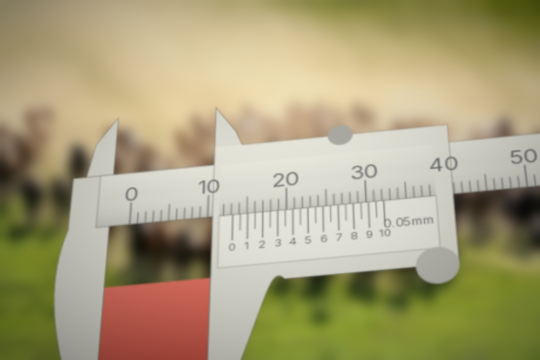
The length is 13.2mm
